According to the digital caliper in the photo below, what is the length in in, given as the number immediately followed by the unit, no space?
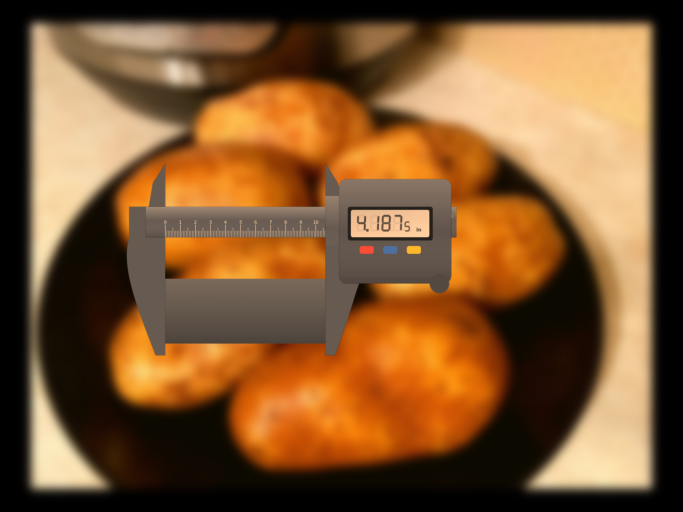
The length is 4.1875in
